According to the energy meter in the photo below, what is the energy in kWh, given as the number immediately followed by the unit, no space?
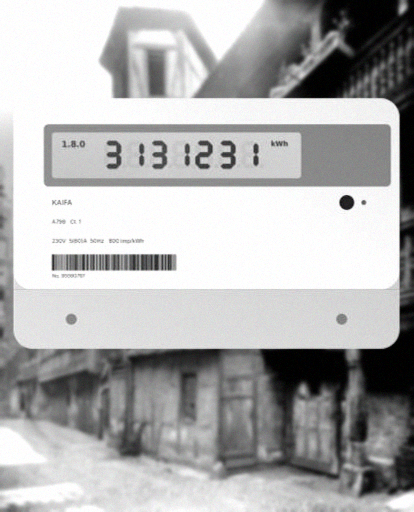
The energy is 3131231kWh
